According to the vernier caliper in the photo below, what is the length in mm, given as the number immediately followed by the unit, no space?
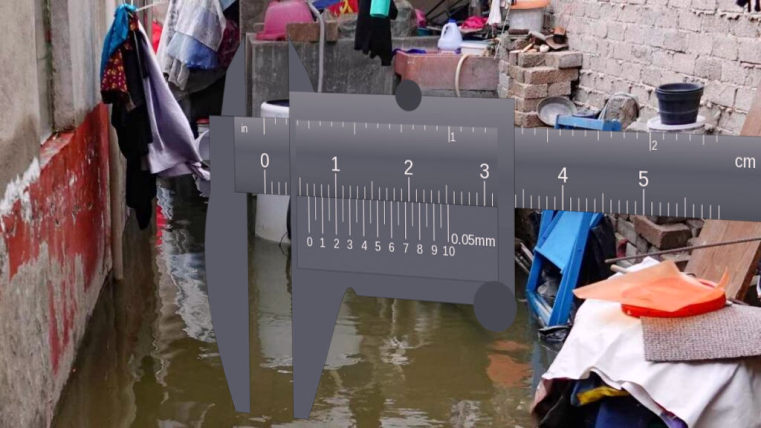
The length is 6.2mm
